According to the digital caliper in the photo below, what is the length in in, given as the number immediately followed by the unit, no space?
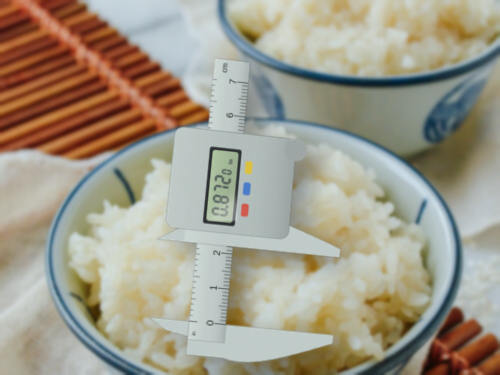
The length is 0.8720in
